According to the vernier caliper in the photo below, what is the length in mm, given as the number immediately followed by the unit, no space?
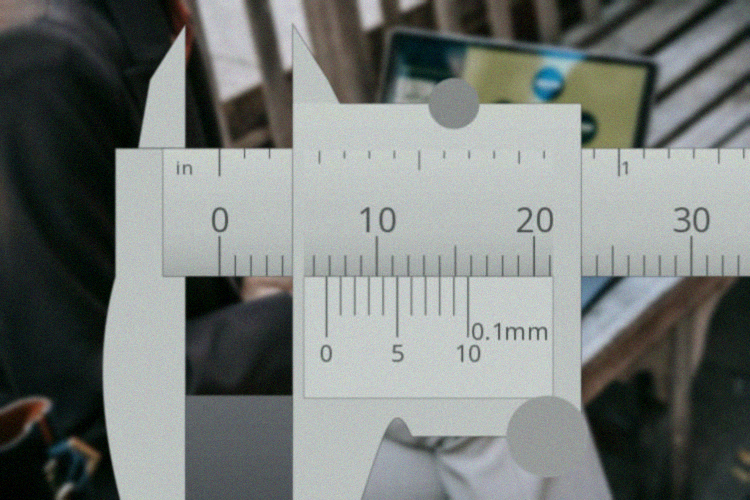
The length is 6.8mm
